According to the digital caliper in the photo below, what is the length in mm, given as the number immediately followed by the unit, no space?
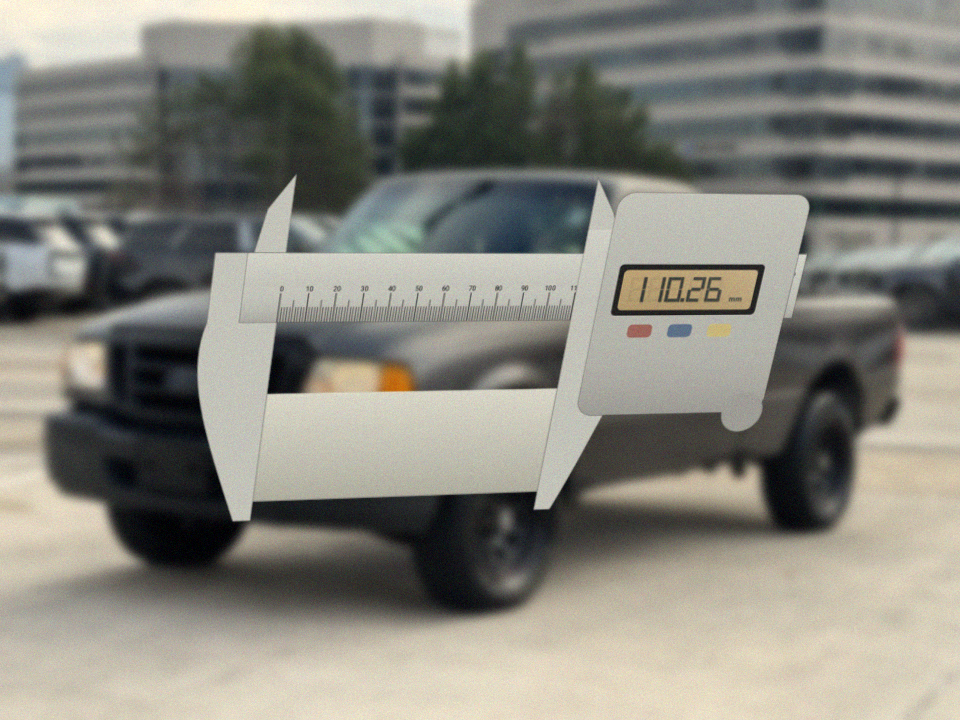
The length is 110.26mm
